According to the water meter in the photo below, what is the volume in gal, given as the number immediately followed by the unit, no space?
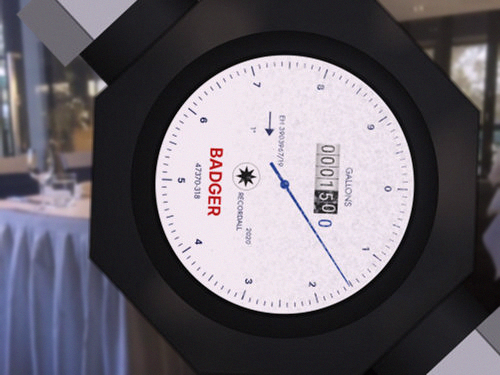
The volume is 1501.5gal
